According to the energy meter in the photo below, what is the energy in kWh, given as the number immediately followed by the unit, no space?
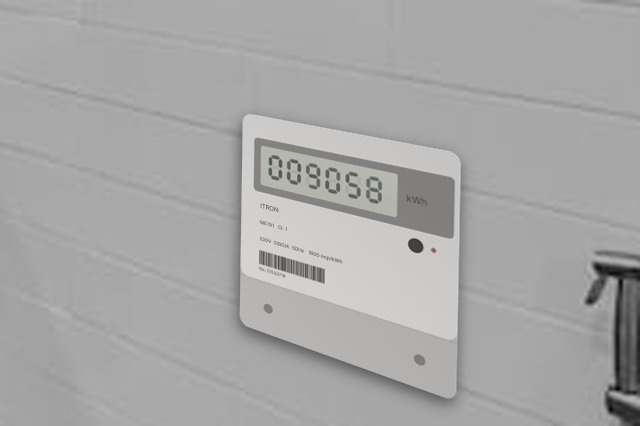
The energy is 9058kWh
